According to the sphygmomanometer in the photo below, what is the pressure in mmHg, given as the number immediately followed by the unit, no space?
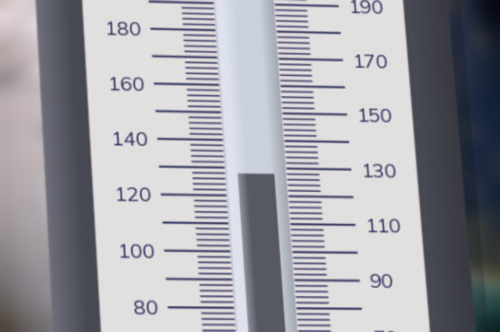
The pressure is 128mmHg
